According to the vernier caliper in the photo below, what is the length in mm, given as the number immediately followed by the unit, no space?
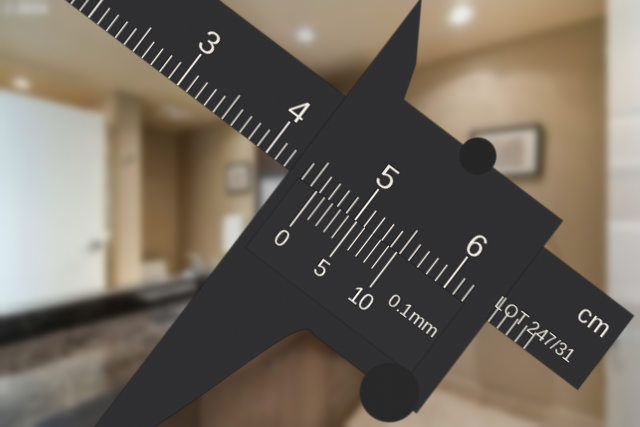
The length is 45.7mm
